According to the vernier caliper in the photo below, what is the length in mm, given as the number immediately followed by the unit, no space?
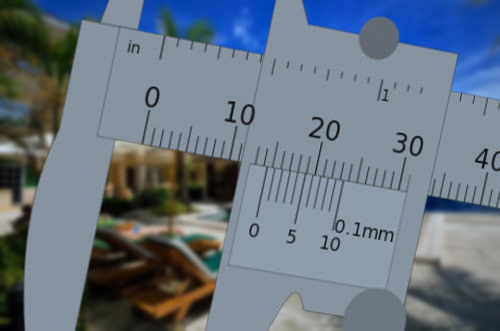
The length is 14.4mm
